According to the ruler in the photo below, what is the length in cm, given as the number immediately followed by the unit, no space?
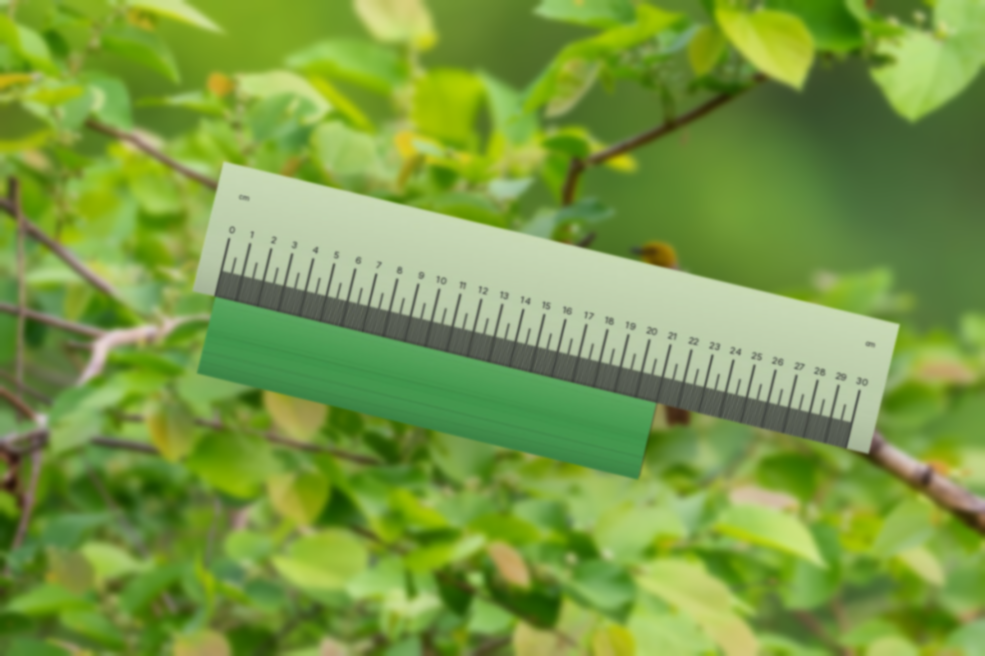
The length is 21cm
